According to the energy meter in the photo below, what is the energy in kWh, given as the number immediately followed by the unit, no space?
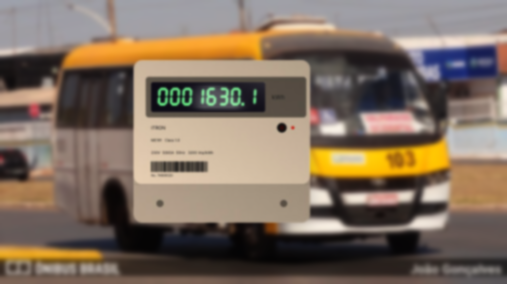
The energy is 1630.1kWh
